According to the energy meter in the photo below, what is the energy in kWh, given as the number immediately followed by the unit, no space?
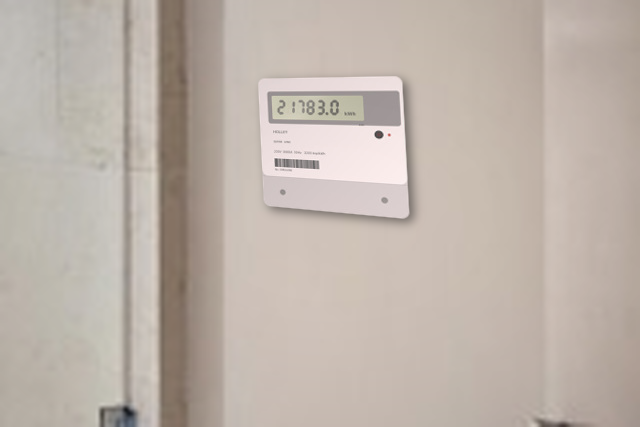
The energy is 21783.0kWh
